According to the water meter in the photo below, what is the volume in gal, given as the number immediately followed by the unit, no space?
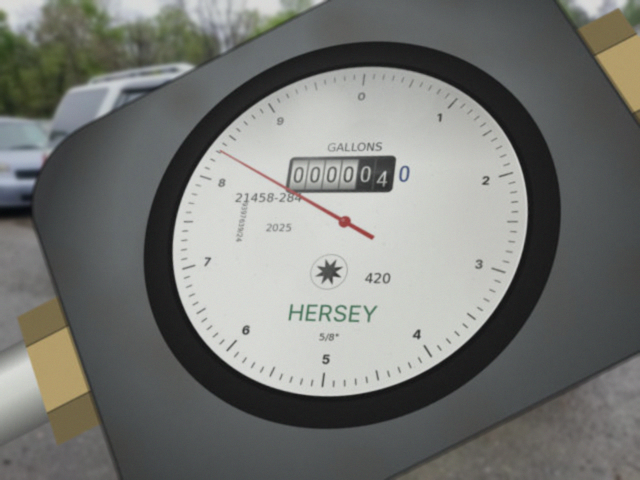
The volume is 38.3gal
